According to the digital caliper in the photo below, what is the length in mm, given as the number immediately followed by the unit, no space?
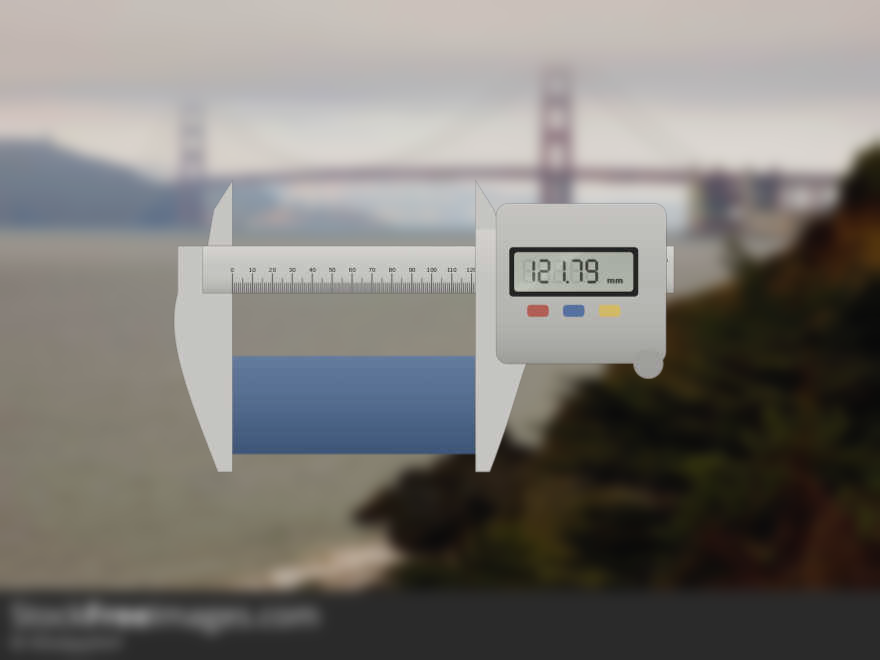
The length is 121.79mm
